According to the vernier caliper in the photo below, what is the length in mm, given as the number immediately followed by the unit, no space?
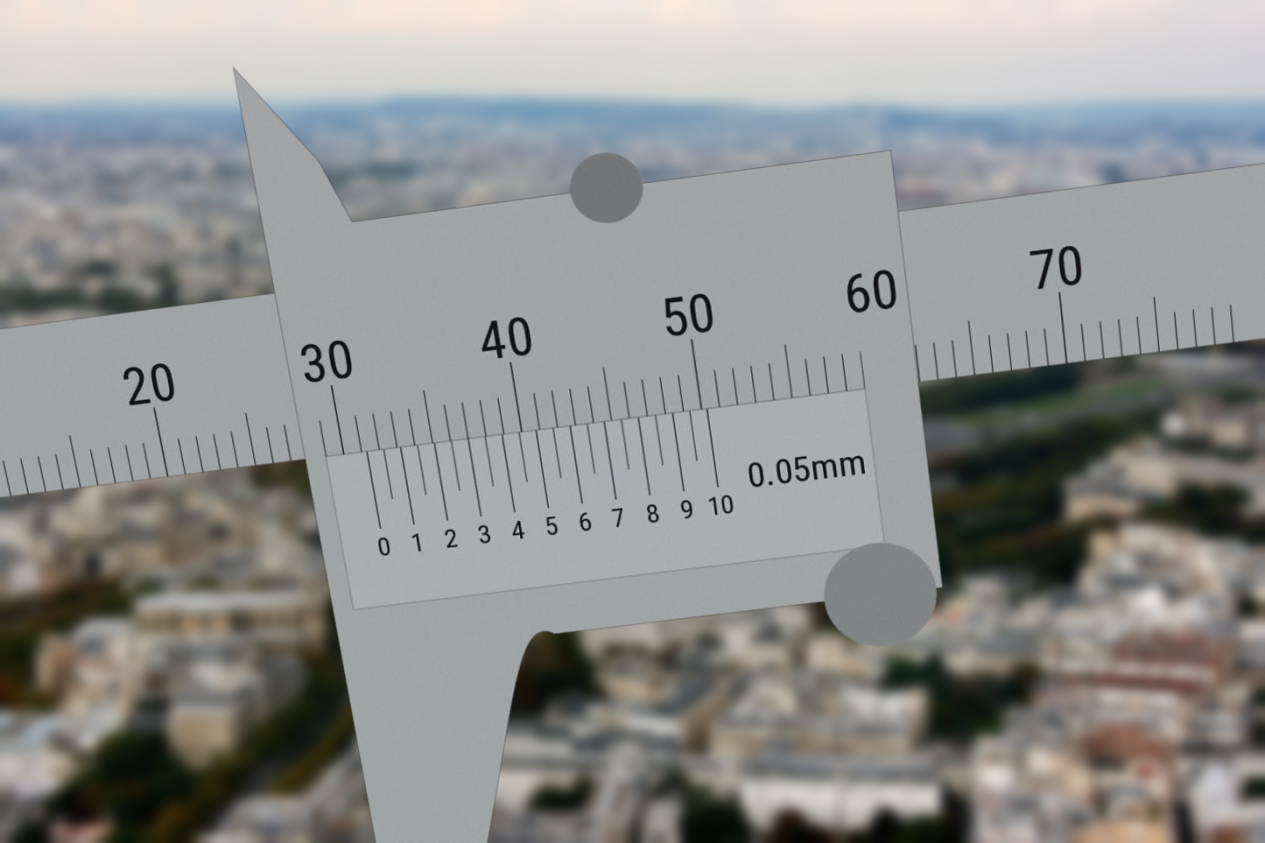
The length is 31.3mm
